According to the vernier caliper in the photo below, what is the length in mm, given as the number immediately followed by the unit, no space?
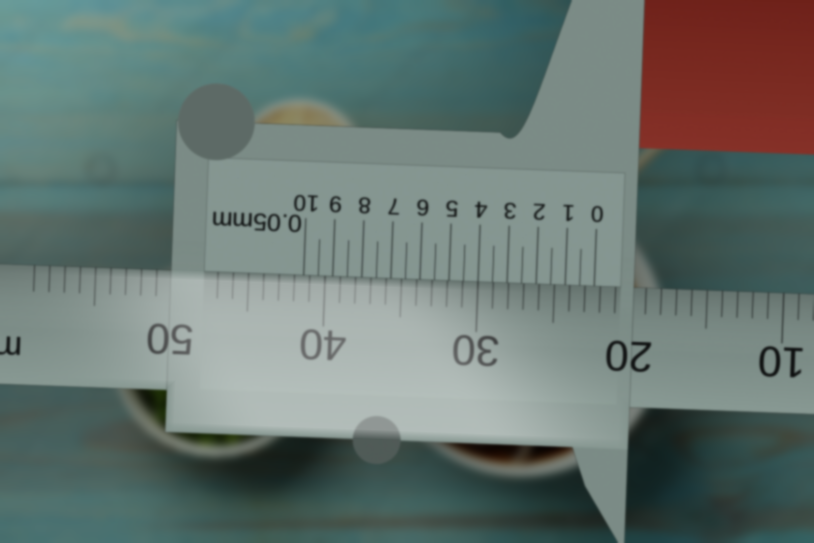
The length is 22.4mm
